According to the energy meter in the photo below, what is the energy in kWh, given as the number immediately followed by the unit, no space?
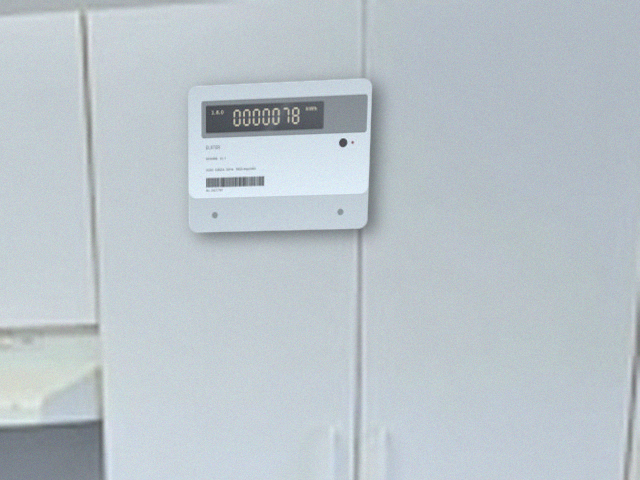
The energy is 78kWh
